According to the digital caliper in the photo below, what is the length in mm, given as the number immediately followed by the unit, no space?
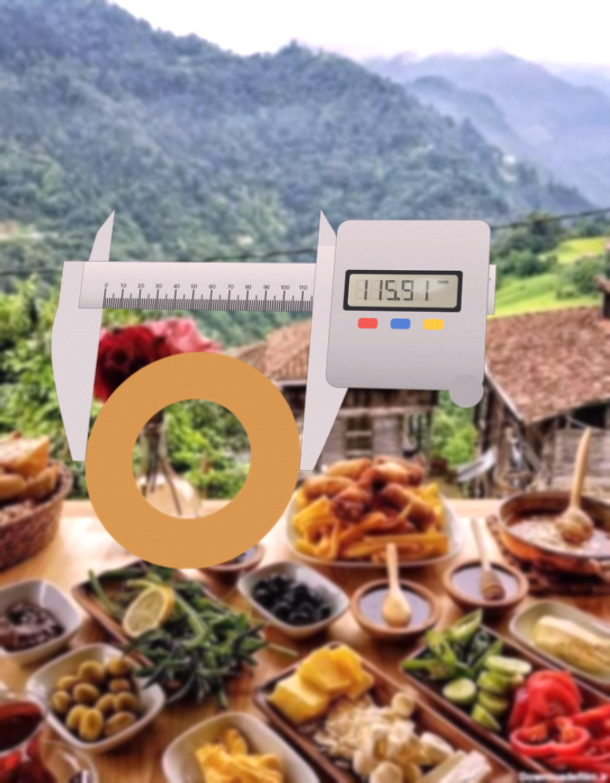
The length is 115.91mm
